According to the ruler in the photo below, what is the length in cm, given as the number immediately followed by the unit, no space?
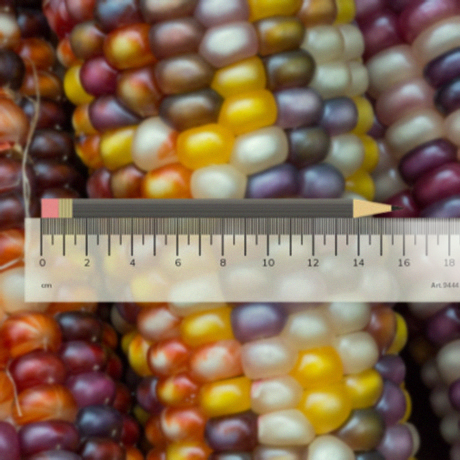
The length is 16cm
